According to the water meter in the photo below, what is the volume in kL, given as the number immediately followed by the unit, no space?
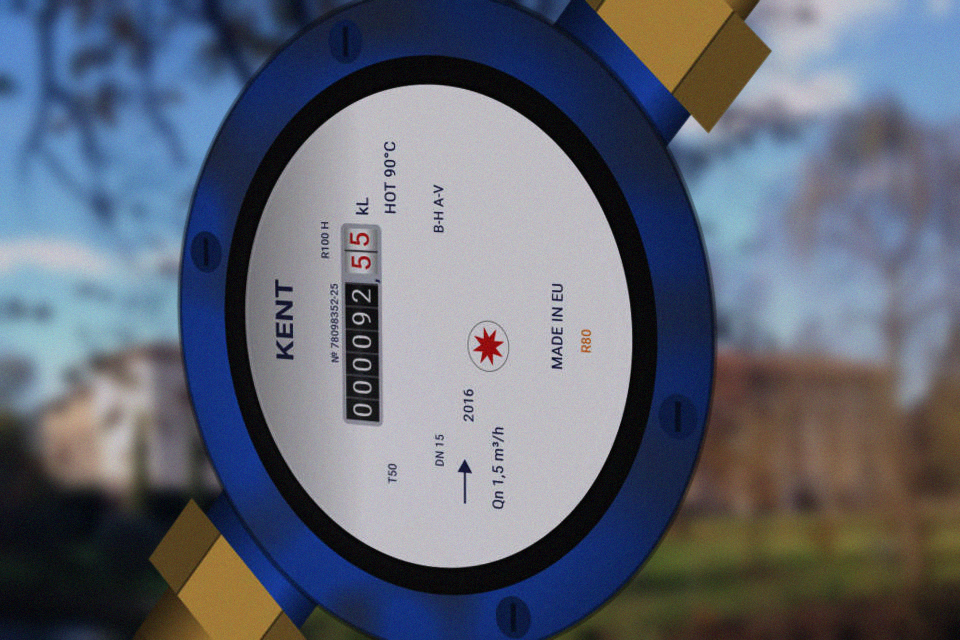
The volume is 92.55kL
